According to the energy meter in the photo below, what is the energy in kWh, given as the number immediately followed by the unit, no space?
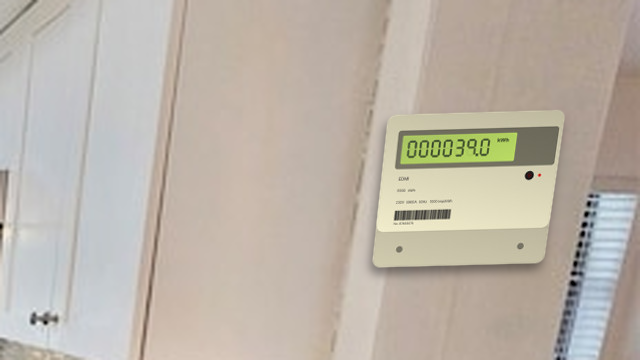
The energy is 39.0kWh
